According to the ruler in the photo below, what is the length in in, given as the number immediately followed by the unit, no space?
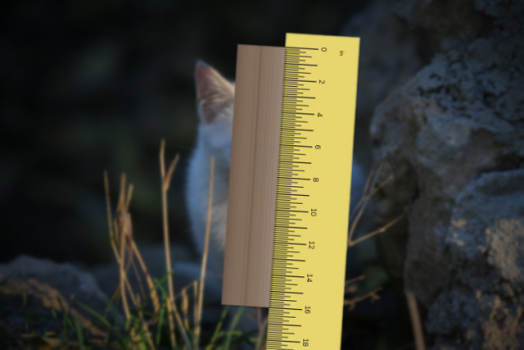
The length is 16in
